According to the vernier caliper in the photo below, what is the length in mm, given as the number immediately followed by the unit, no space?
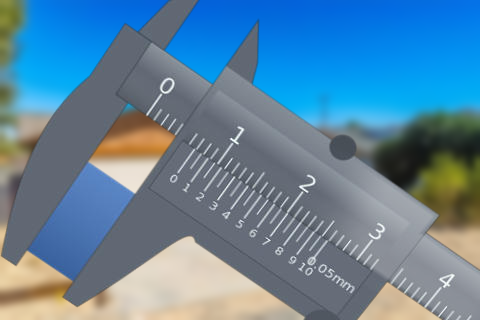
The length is 6.8mm
